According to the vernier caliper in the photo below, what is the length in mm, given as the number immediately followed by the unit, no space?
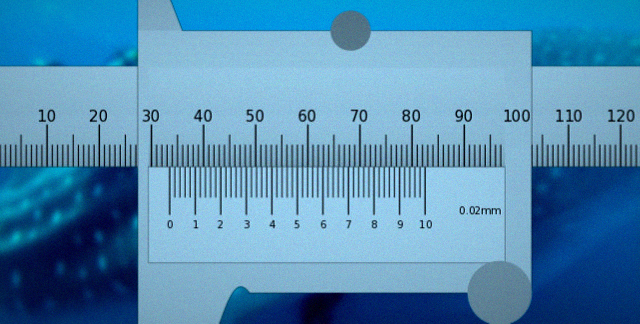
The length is 33.5mm
